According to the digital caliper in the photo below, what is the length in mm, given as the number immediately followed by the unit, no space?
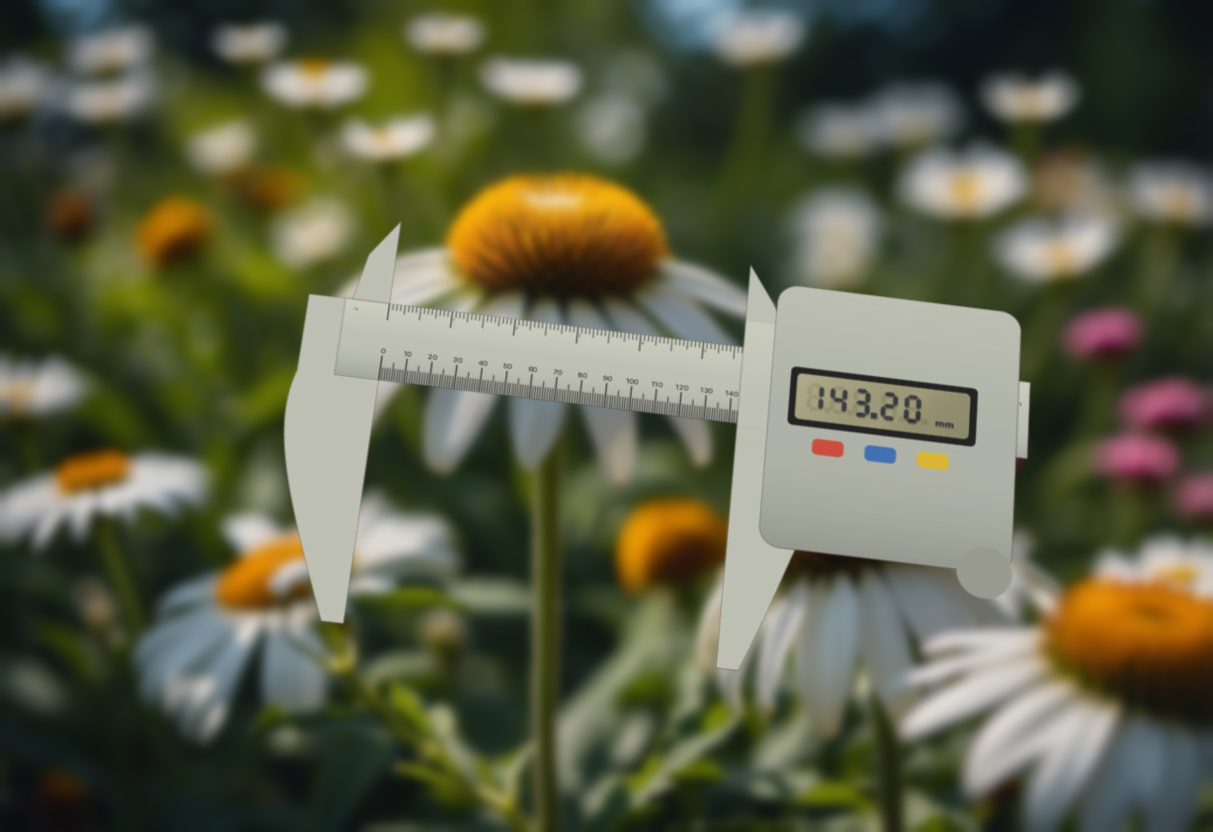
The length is 143.20mm
